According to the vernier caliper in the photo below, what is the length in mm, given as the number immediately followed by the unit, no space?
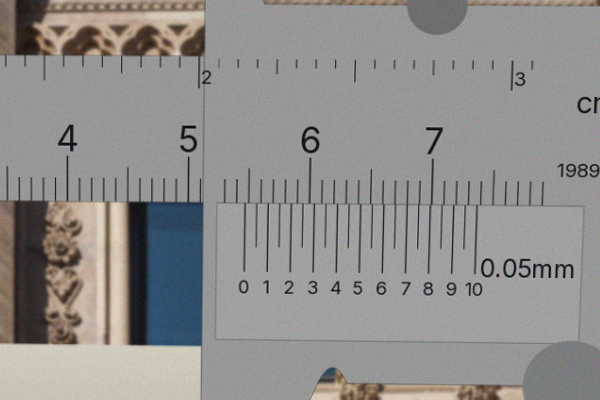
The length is 54.7mm
